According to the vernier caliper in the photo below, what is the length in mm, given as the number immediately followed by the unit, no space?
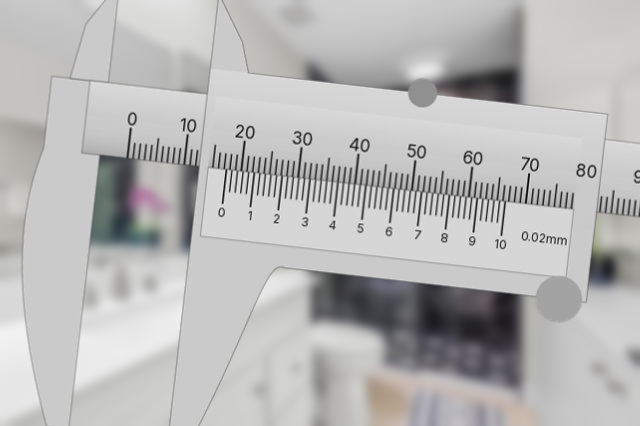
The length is 17.4mm
